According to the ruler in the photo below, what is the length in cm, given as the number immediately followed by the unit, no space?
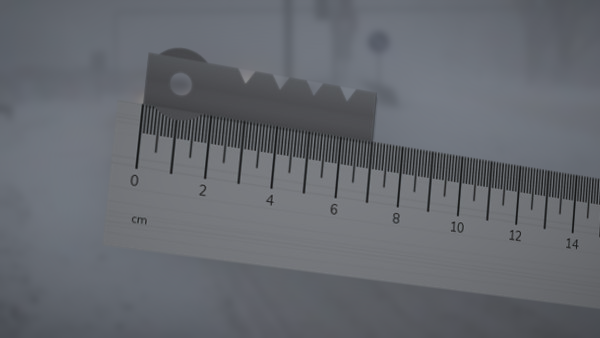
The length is 7cm
